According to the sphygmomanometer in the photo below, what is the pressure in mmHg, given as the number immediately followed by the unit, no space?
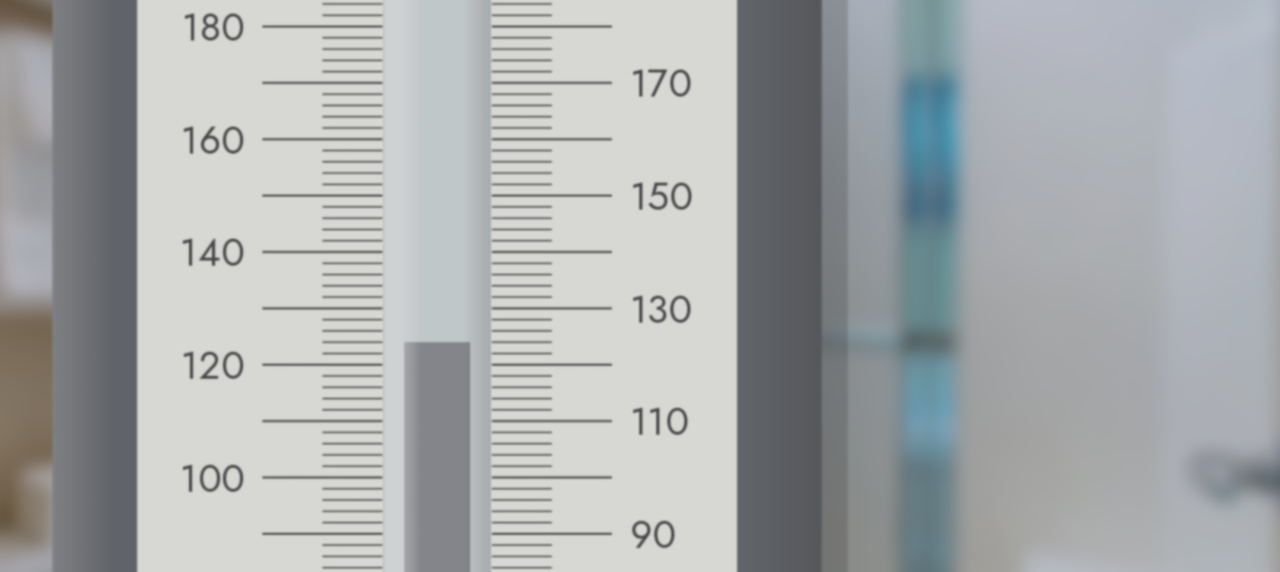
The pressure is 124mmHg
